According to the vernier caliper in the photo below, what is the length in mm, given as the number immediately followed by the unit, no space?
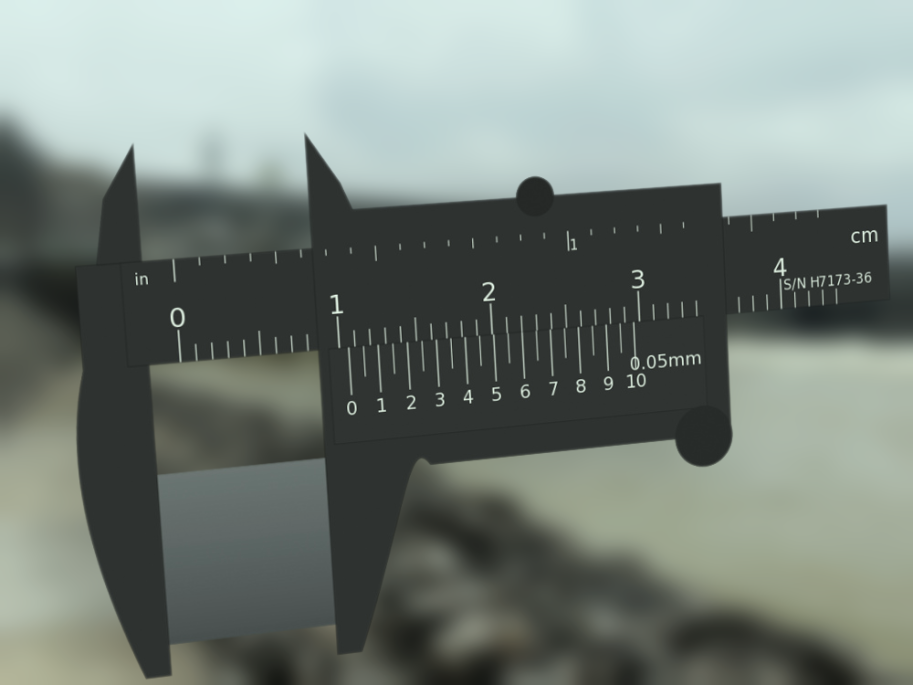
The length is 10.6mm
